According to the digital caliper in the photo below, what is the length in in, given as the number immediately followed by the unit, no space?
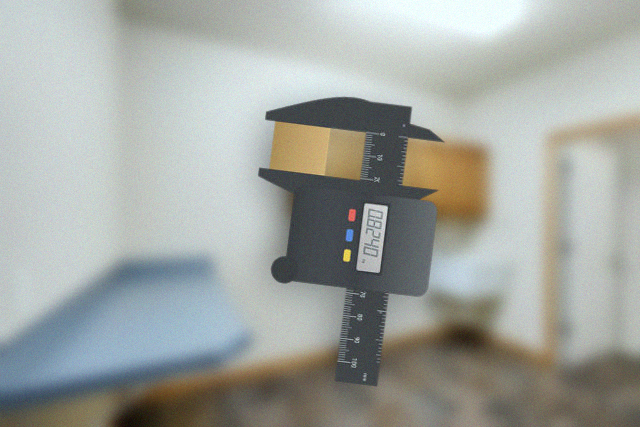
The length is 0.8240in
